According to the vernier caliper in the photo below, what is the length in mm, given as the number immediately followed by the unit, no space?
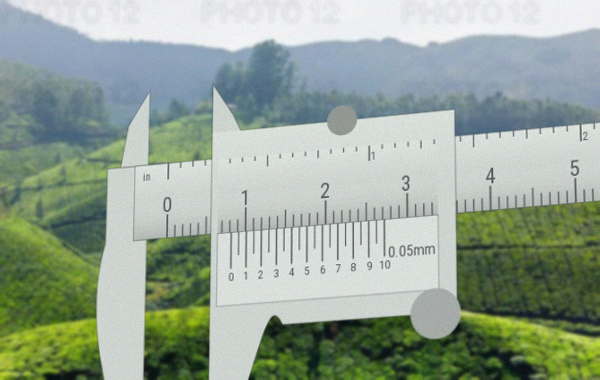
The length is 8.2mm
